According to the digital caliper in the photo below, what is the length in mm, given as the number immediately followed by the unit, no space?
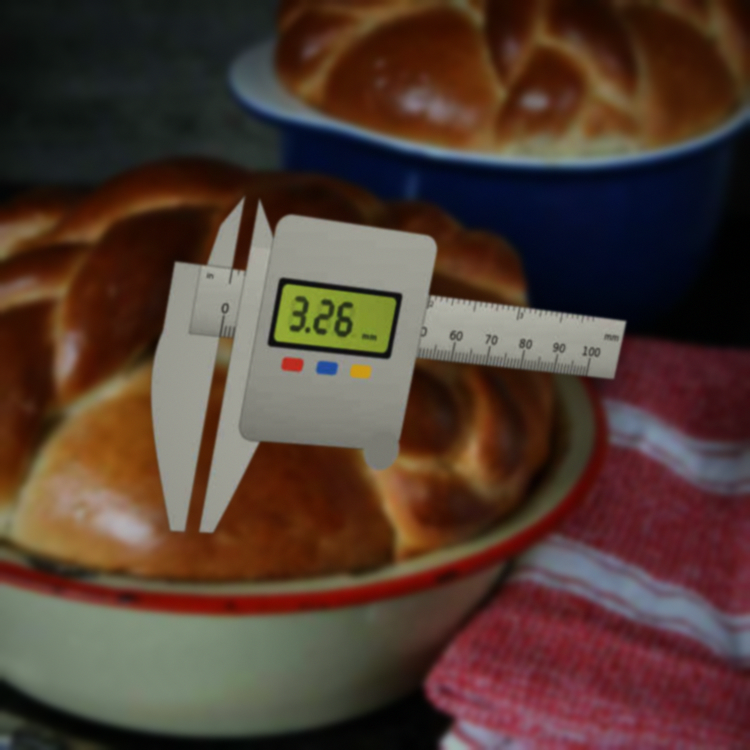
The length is 3.26mm
